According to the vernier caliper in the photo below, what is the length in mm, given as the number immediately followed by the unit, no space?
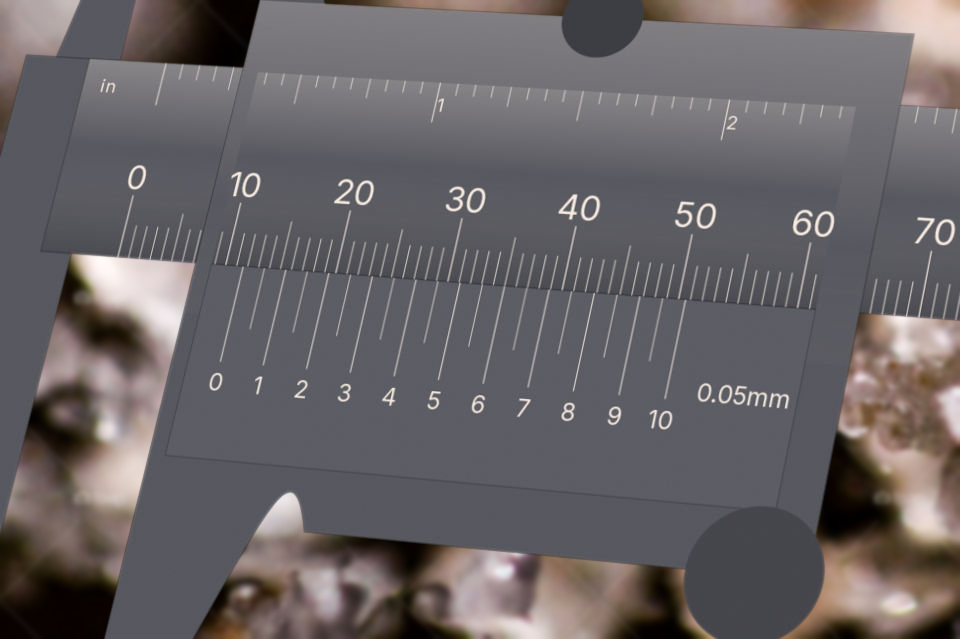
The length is 11.6mm
